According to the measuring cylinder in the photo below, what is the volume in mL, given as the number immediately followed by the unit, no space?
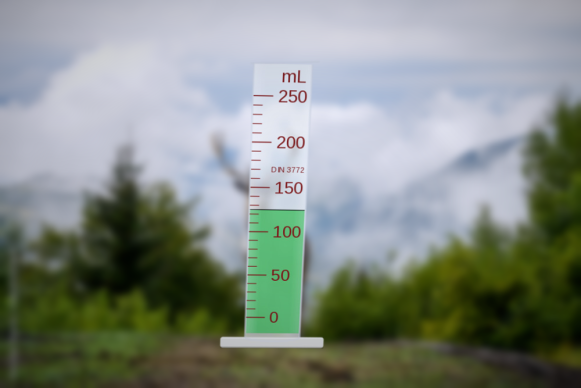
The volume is 125mL
